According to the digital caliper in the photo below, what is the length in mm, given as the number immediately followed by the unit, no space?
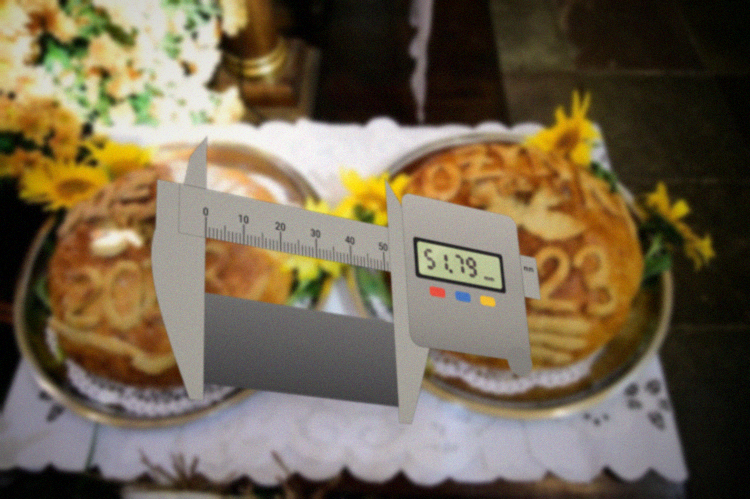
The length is 51.79mm
